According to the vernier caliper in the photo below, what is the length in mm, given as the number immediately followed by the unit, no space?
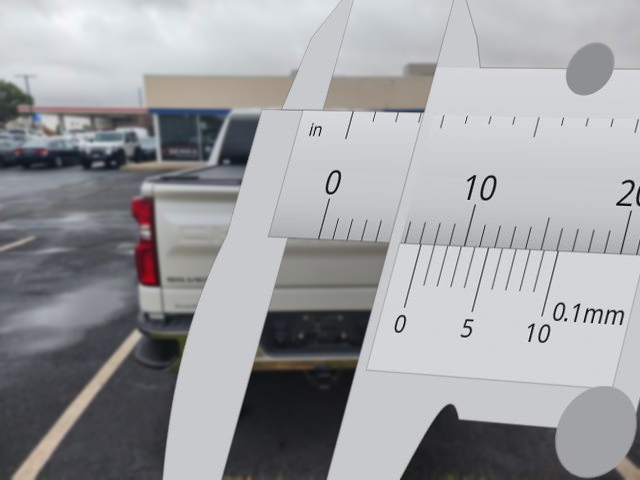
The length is 7.1mm
